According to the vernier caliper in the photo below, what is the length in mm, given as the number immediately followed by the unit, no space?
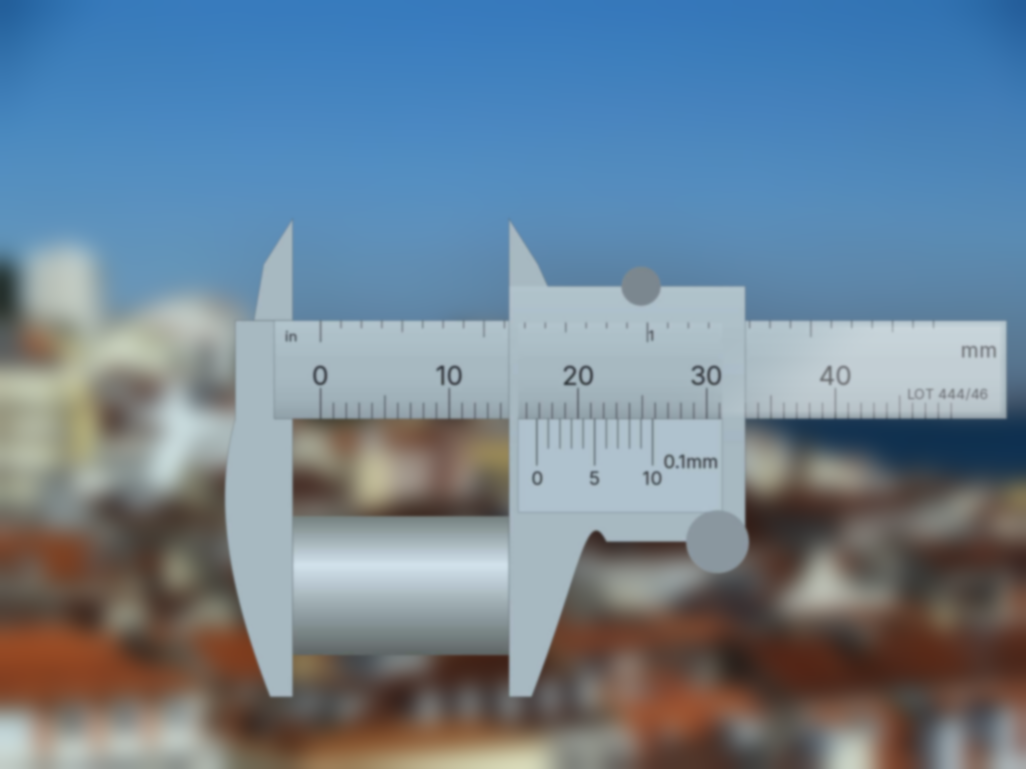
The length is 16.8mm
